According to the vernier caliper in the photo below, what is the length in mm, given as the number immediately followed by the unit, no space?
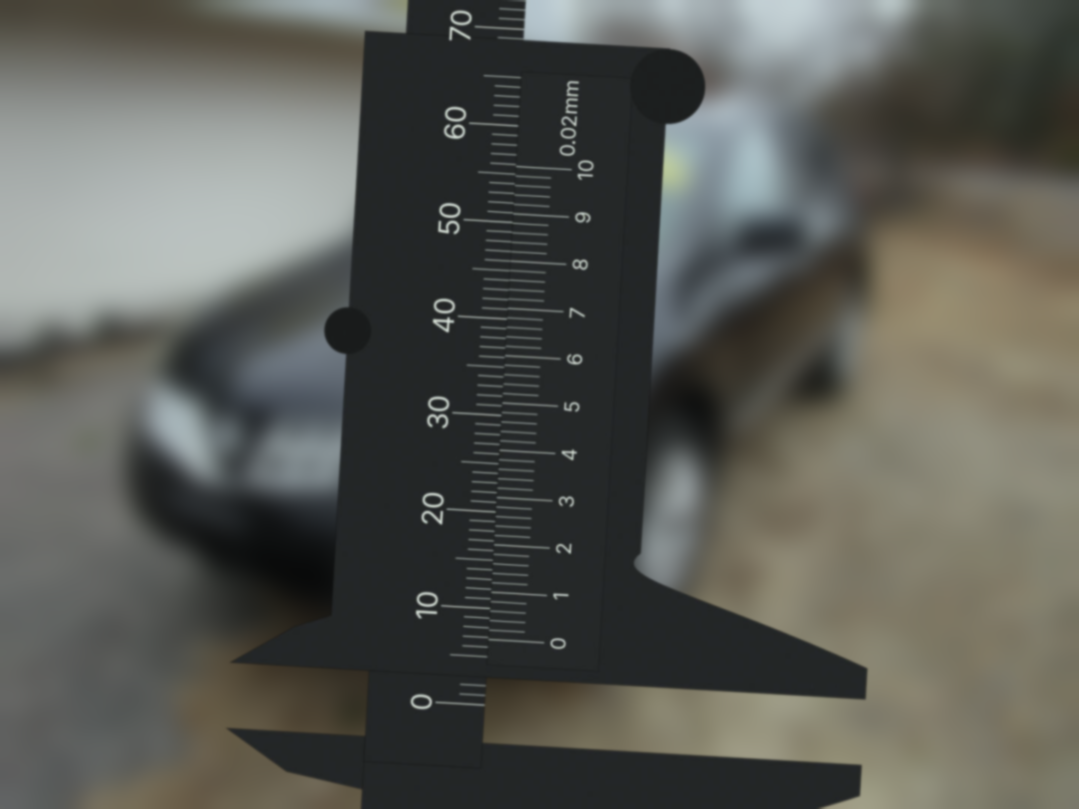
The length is 6.8mm
